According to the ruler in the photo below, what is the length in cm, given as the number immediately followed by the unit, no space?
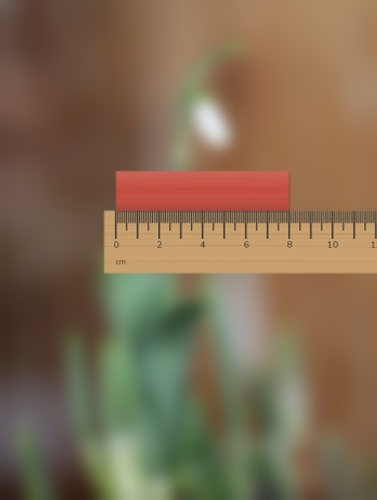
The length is 8cm
